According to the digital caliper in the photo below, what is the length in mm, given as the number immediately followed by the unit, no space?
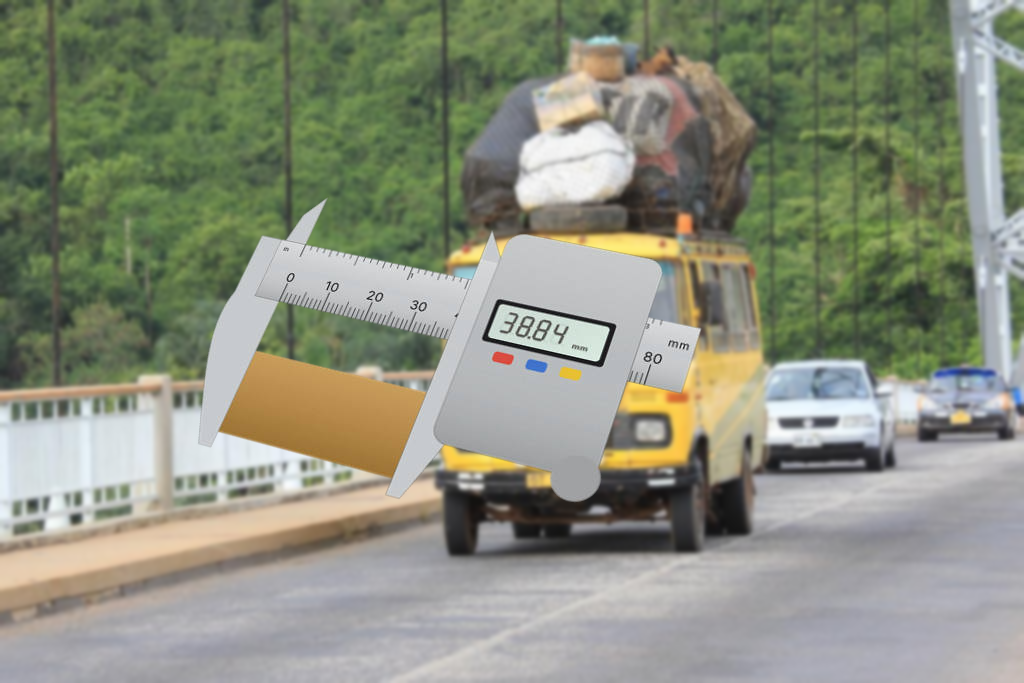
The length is 38.84mm
